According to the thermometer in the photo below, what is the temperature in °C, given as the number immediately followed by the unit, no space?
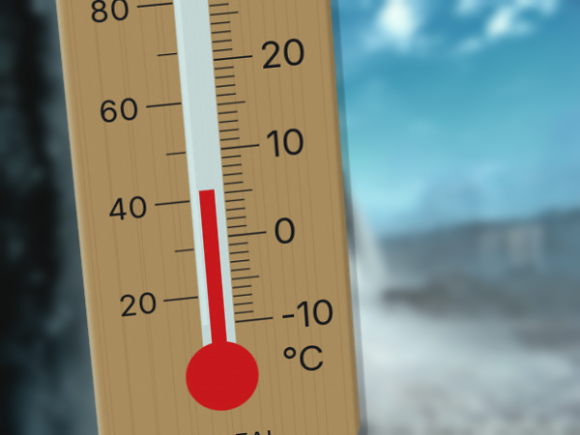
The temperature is 5.5°C
